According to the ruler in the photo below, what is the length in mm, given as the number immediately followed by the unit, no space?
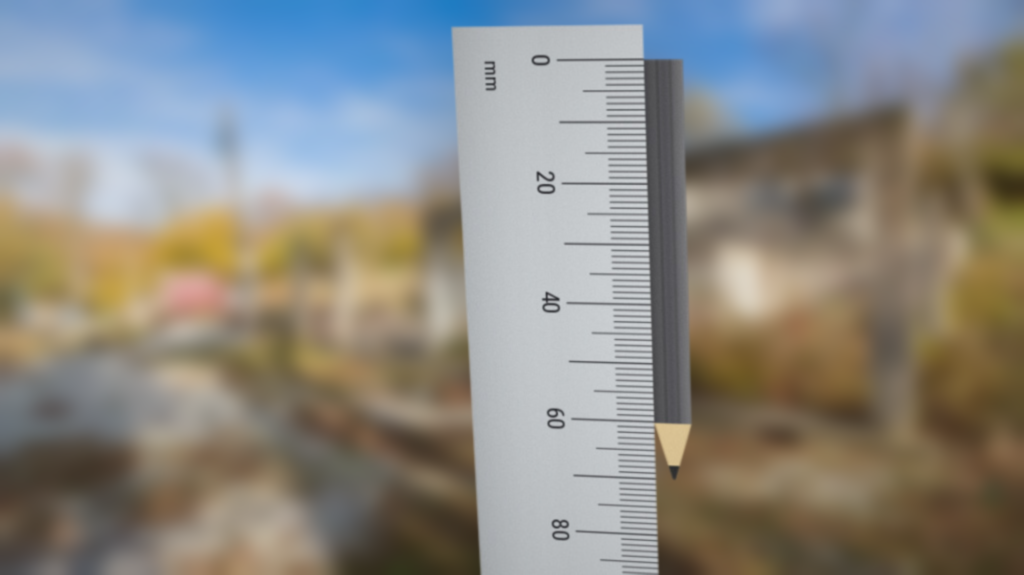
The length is 70mm
